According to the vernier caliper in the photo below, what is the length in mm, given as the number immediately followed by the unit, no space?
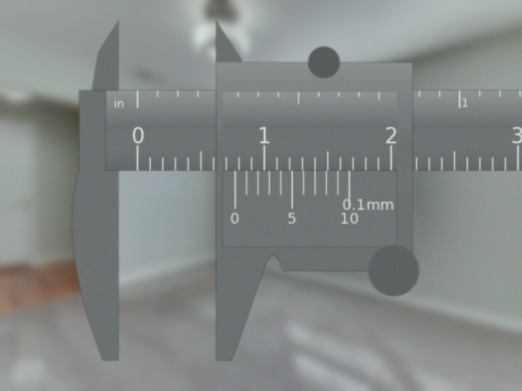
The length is 7.7mm
